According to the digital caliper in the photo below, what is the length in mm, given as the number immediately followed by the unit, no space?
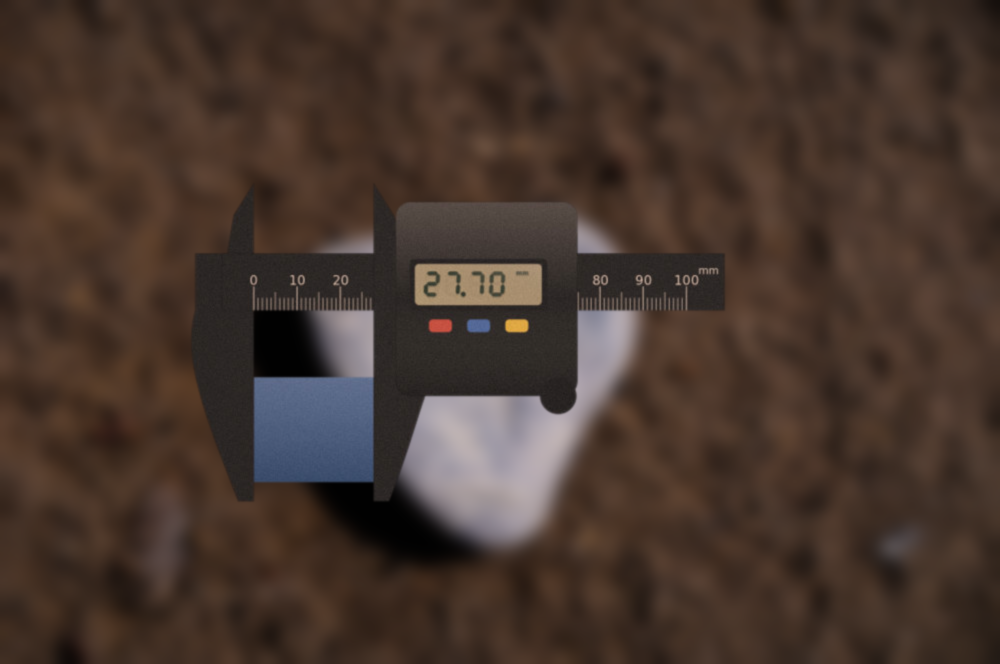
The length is 27.70mm
